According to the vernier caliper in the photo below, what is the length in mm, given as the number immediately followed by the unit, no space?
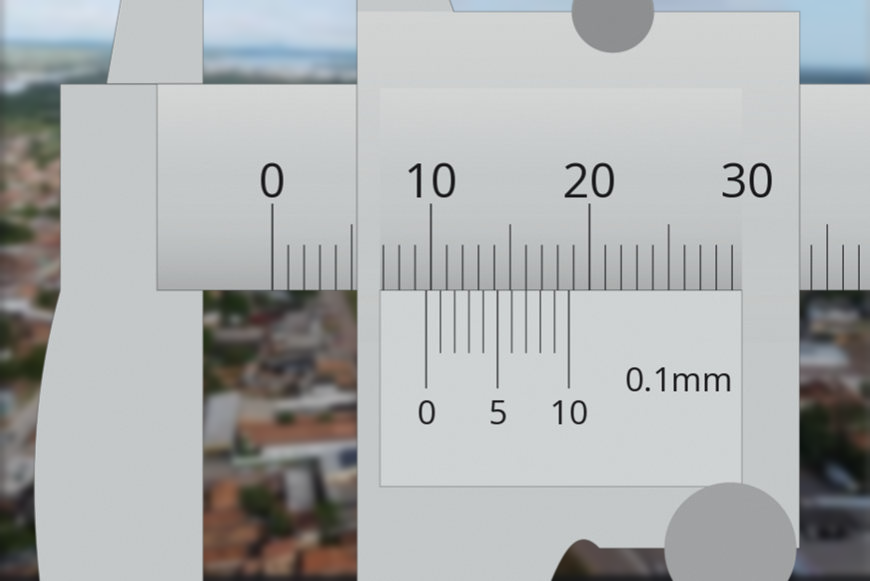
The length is 9.7mm
